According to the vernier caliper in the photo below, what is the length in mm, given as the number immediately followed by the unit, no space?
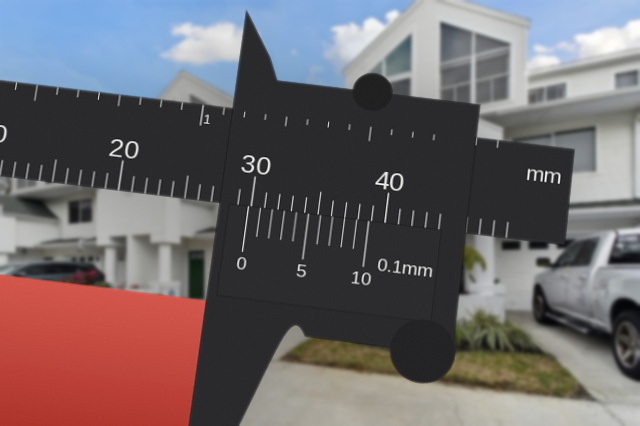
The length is 29.8mm
